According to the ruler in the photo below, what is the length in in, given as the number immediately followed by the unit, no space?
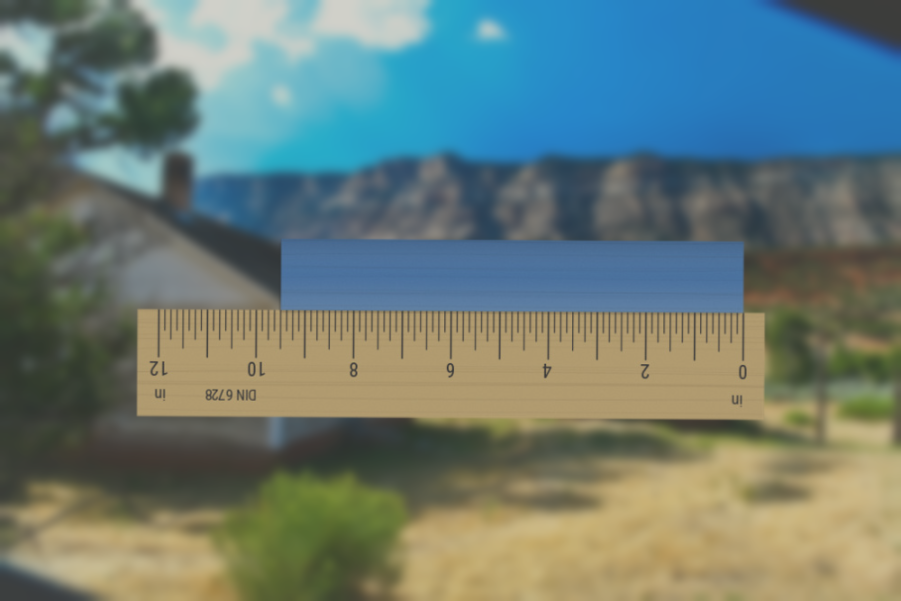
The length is 9.5in
